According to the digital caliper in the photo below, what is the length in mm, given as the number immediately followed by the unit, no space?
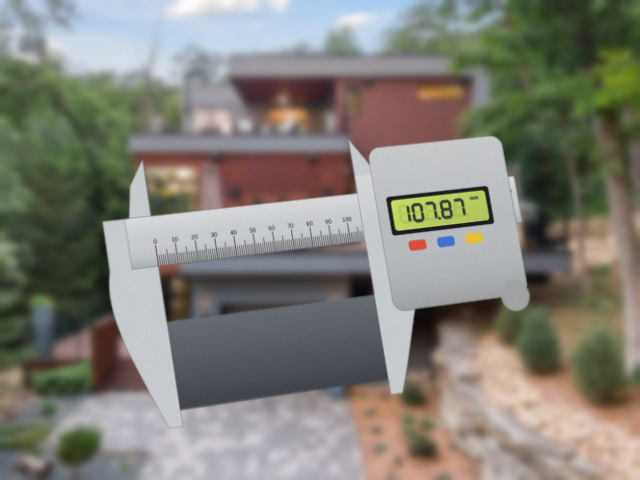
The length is 107.87mm
